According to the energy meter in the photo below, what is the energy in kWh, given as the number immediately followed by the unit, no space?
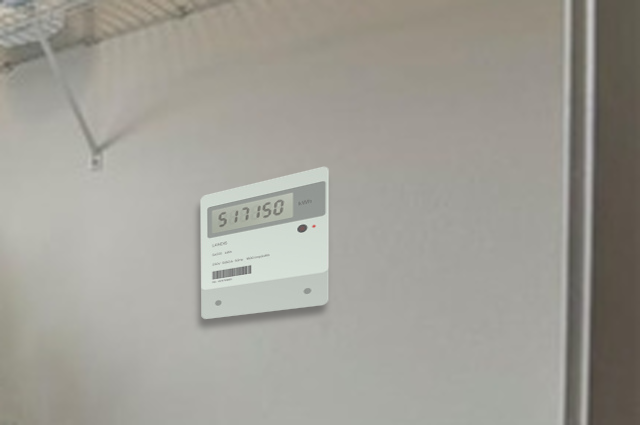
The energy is 517150kWh
